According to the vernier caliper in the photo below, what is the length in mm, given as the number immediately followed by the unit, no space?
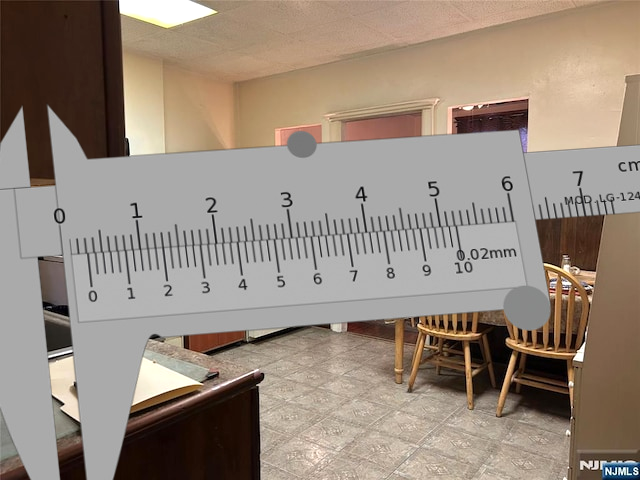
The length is 3.2mm
